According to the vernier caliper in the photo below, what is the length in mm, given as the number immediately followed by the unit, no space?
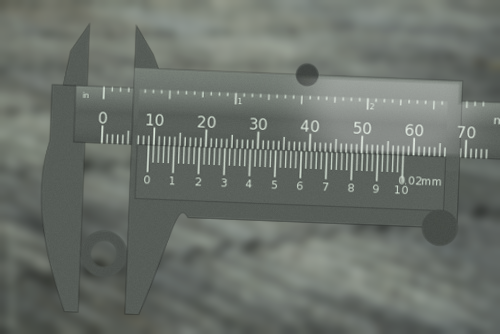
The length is 9.0mm
